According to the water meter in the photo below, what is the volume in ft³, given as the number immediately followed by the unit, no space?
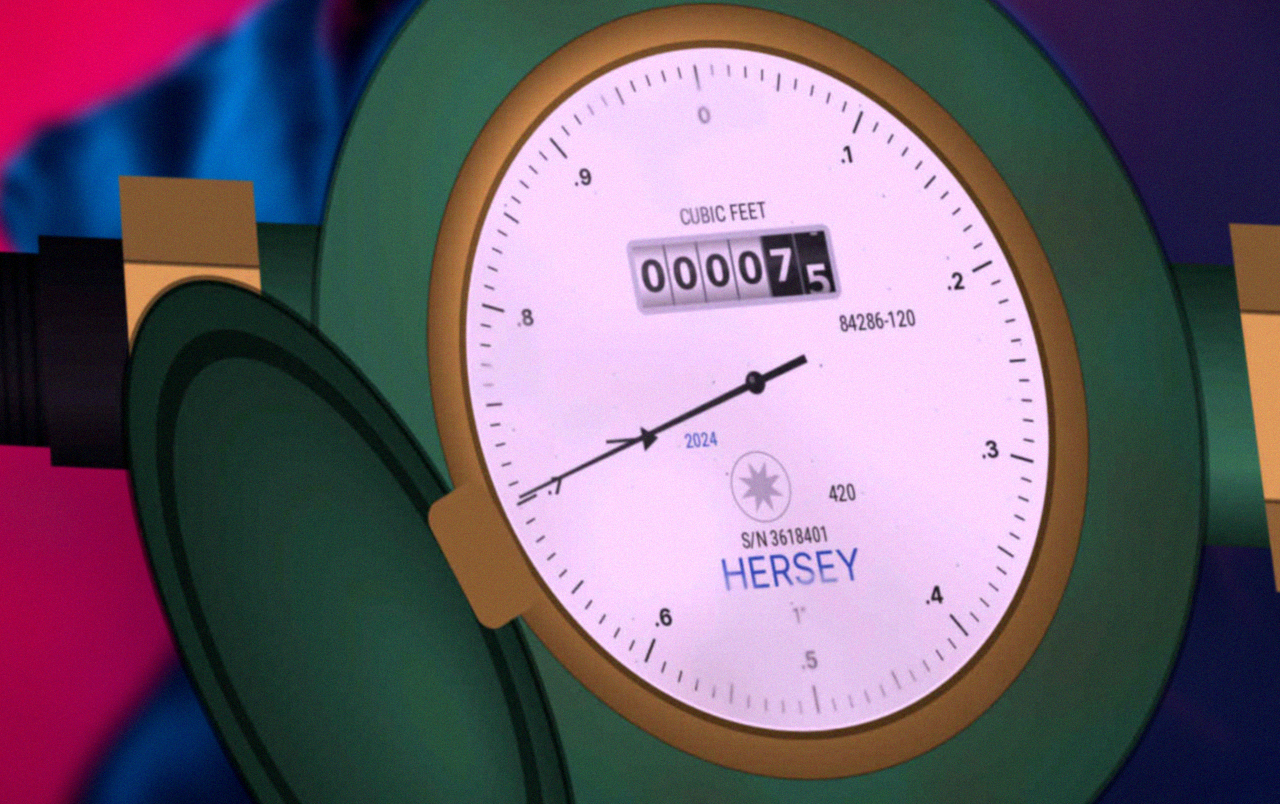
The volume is 74.70ft³
